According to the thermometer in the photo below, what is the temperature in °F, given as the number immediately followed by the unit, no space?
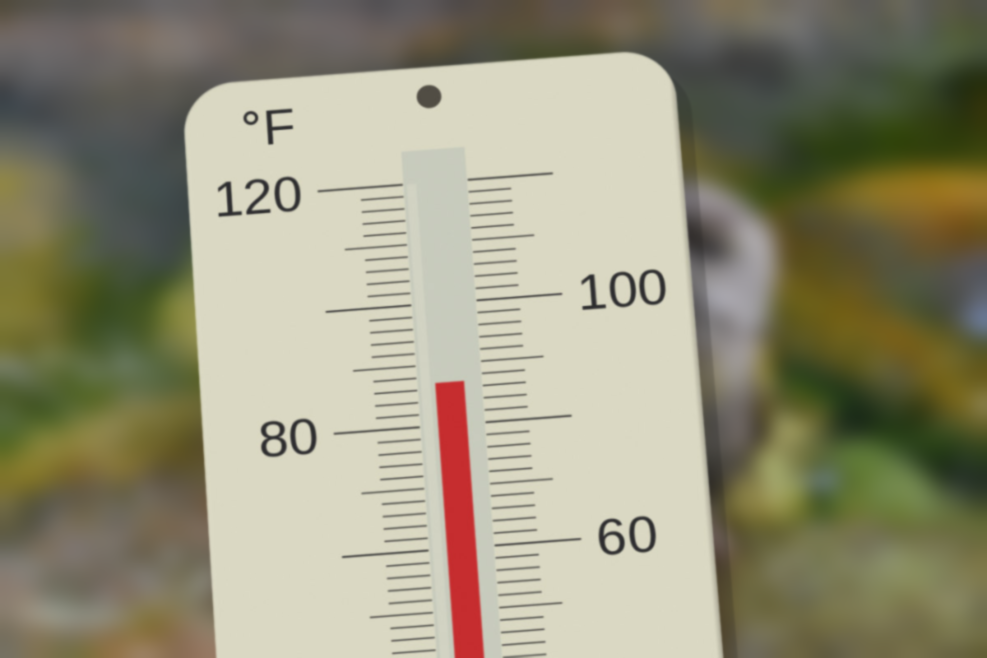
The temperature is 87°F
